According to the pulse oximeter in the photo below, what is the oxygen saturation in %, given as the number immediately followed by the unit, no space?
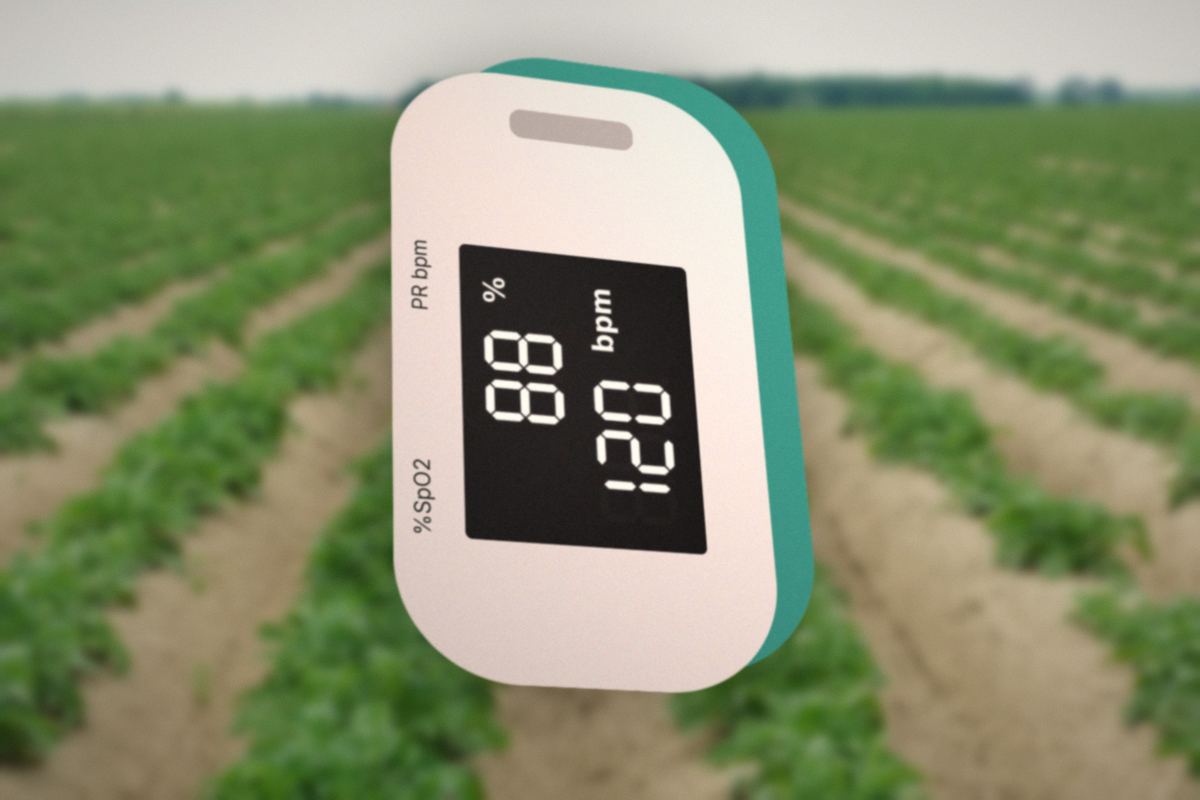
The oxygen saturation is 88%
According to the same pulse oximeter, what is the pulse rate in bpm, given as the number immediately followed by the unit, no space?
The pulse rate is 120bpm
